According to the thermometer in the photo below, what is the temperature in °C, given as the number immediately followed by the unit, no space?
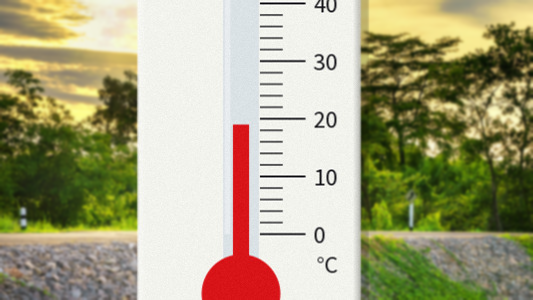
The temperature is 19°C
